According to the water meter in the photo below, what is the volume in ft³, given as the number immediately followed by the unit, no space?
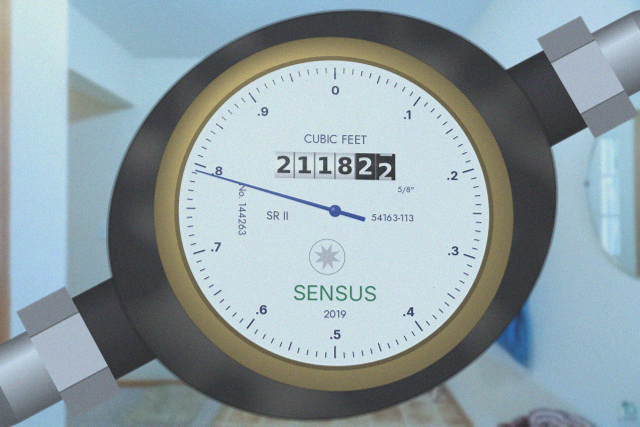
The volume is 211821.79ft³
